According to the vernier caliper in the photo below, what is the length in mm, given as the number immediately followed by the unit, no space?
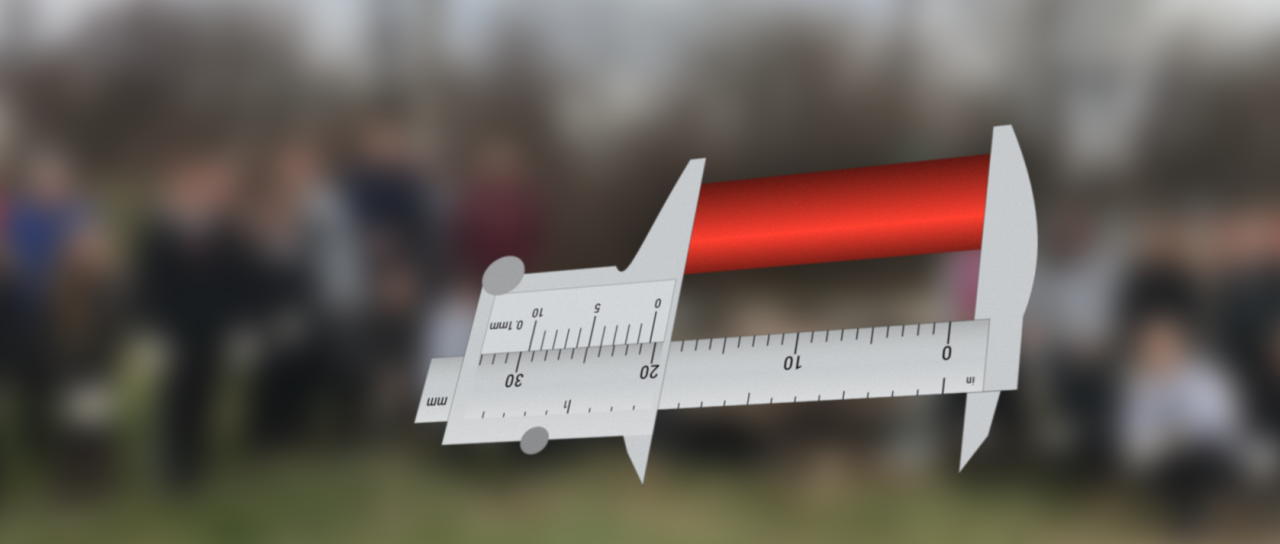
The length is 20.4mm
